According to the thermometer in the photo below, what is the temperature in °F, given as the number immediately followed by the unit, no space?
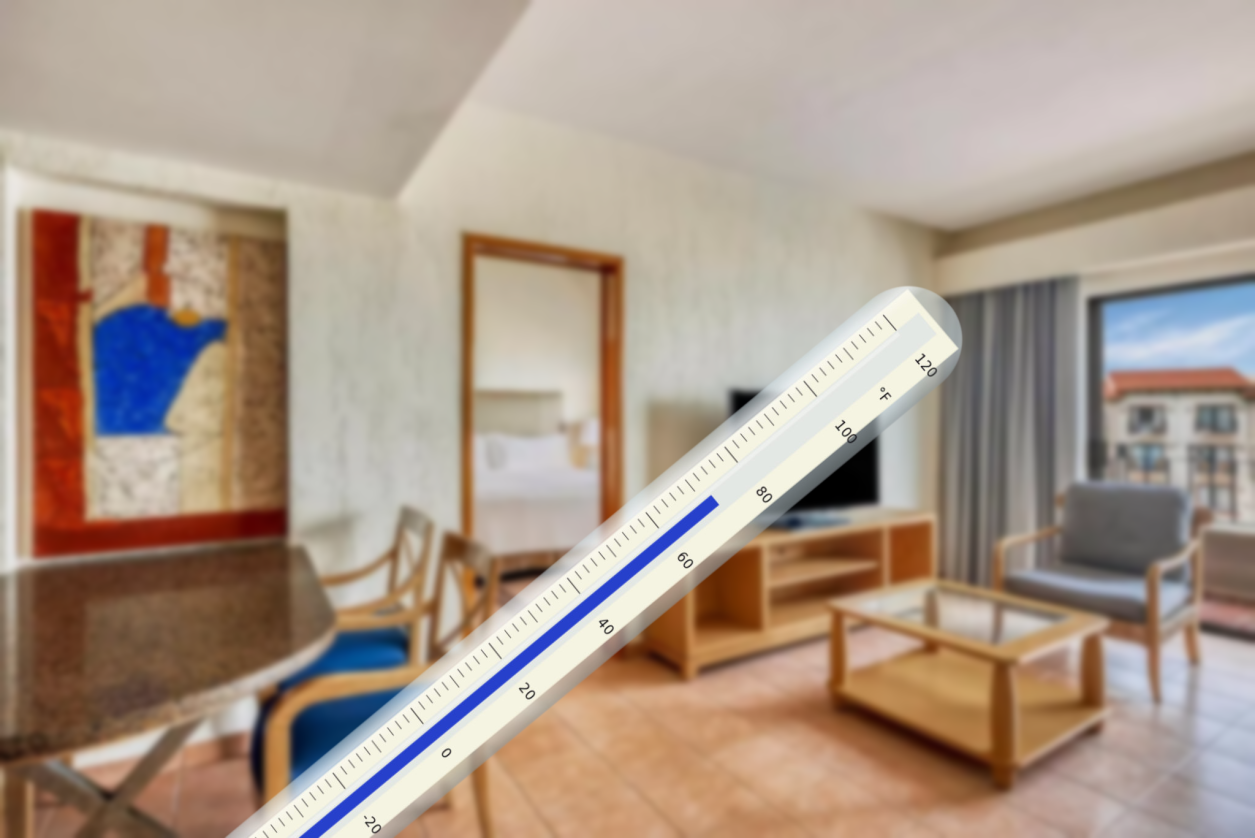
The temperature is 72°F
